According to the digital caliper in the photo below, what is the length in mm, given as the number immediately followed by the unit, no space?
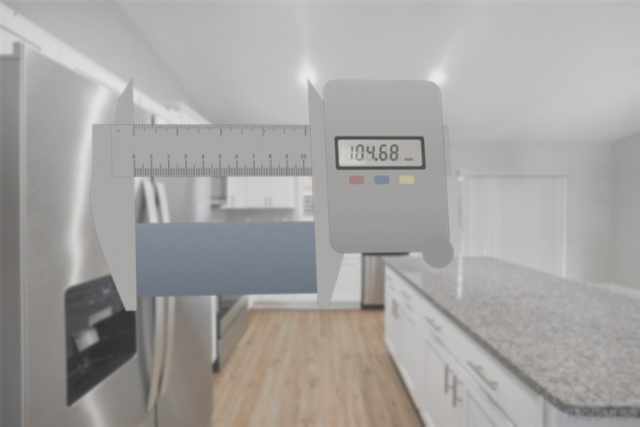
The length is 104.68mm
